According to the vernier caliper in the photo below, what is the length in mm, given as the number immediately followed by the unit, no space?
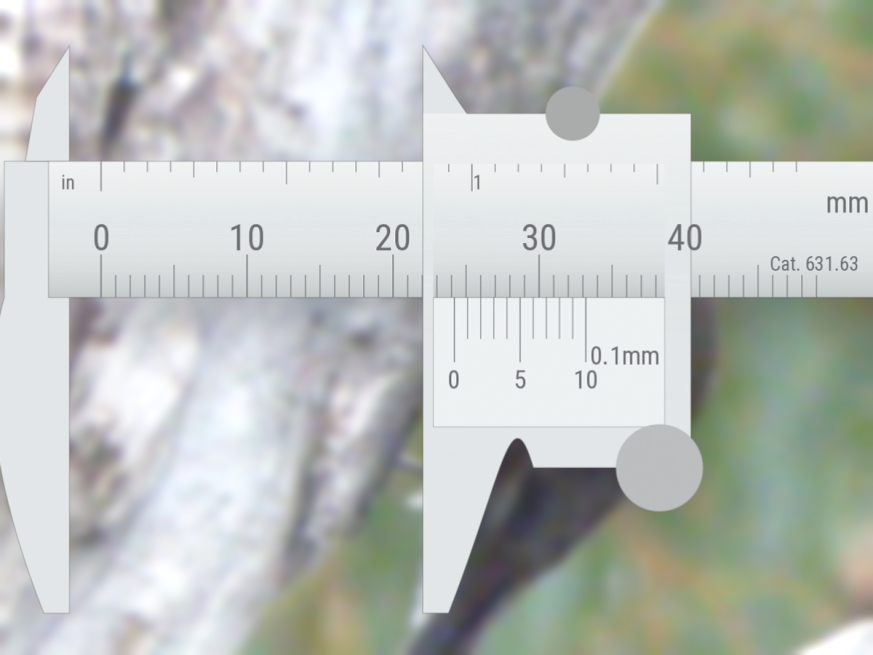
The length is 24.2mm
